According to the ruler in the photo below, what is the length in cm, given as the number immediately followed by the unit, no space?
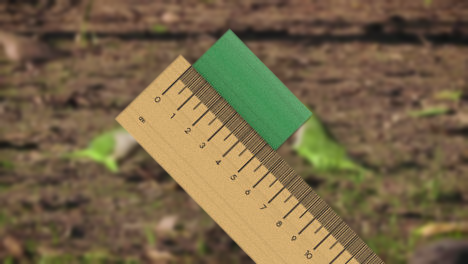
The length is 5.5cm
